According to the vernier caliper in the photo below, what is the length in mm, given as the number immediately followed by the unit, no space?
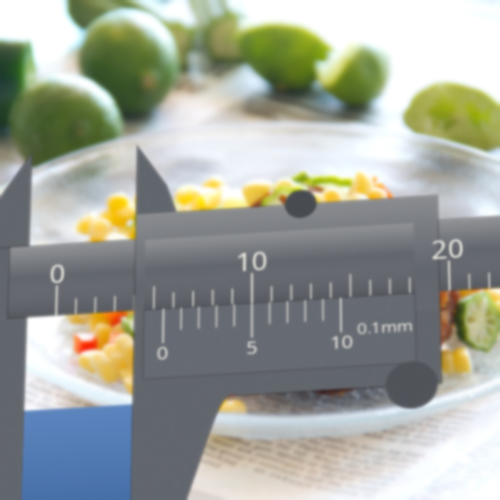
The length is 5.5mm
